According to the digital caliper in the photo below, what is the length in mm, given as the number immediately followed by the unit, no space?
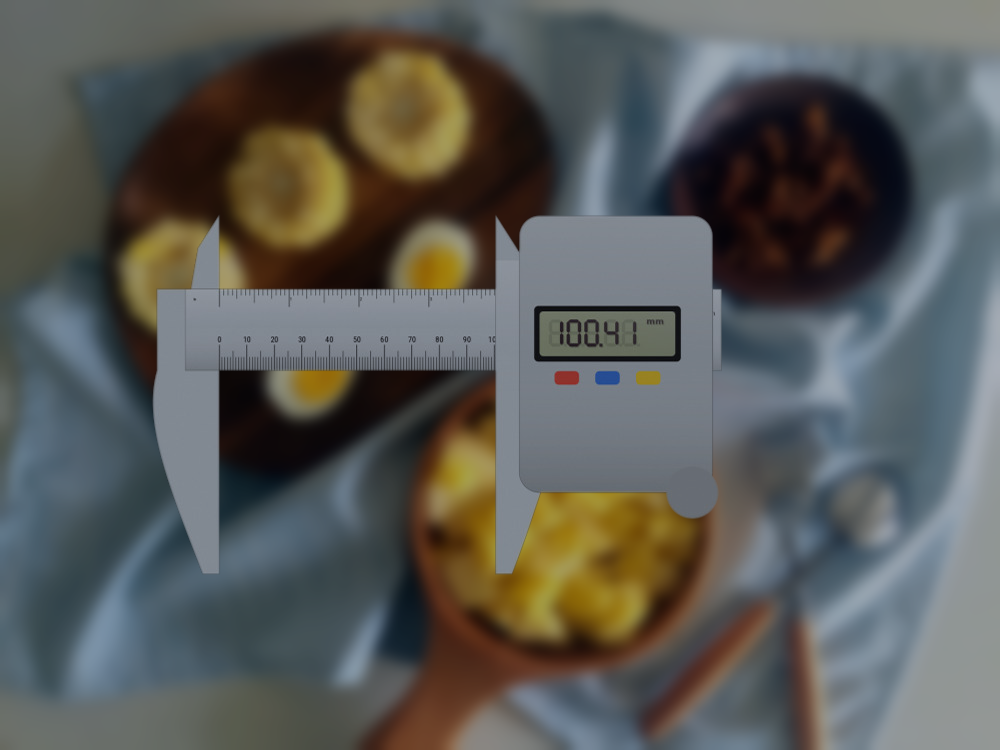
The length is 100.41mm
